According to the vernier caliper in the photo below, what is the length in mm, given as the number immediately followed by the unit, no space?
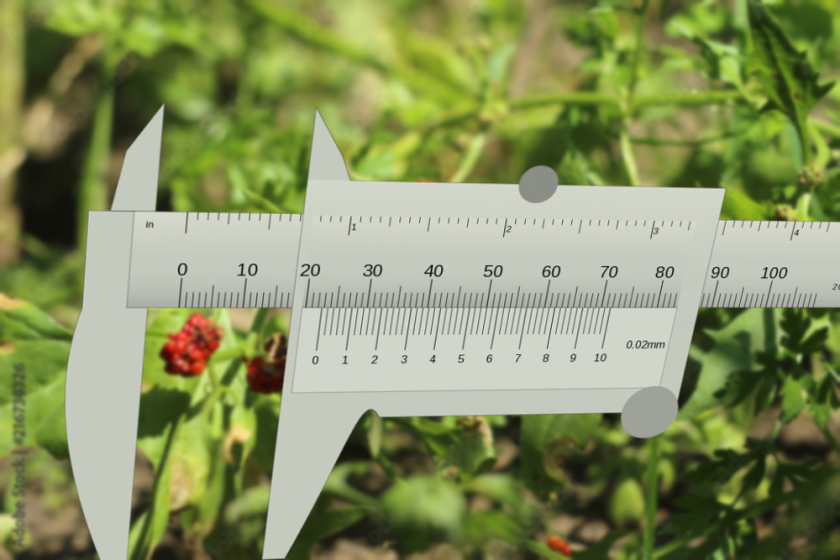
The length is 22.6mm
